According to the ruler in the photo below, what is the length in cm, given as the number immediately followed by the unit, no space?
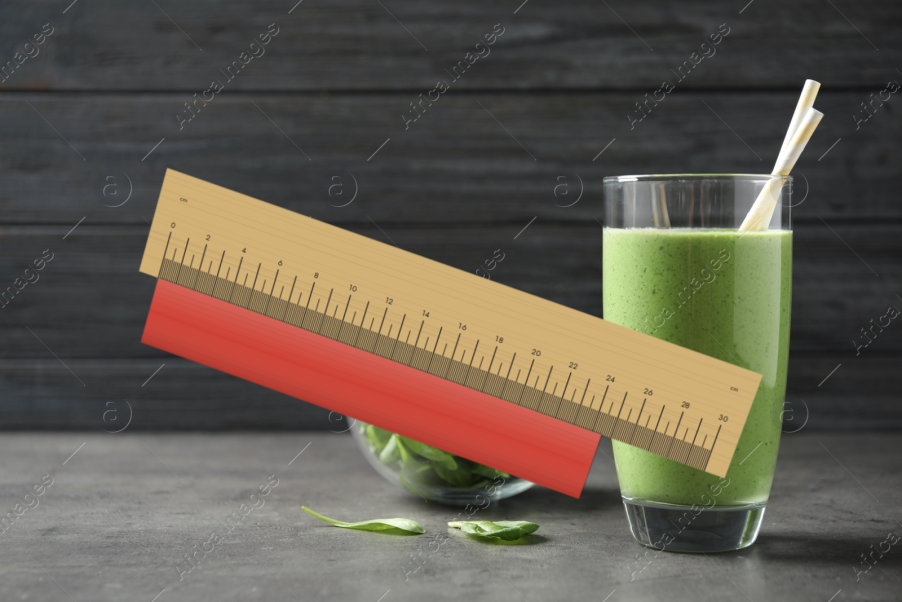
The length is 24.5cm
